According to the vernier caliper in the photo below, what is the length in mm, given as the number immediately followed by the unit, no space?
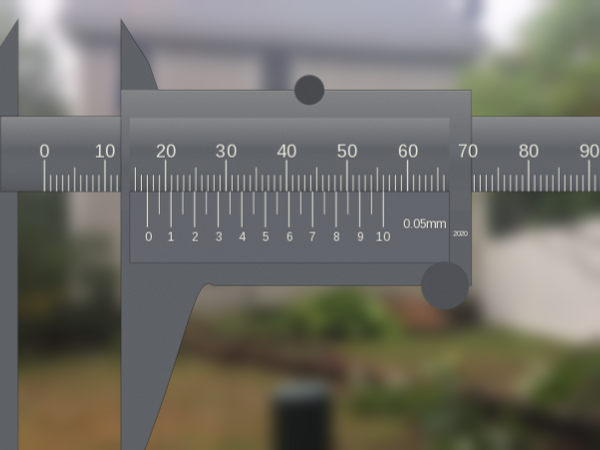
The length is 17.0mm
